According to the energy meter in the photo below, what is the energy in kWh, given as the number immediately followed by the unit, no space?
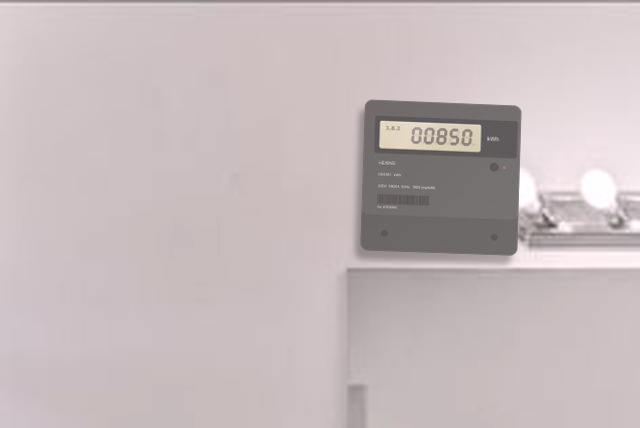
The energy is 850kWh
